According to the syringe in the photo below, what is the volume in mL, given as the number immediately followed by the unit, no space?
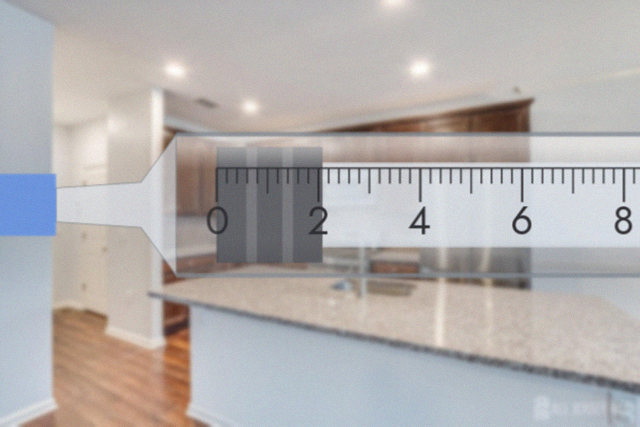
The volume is 0mL
